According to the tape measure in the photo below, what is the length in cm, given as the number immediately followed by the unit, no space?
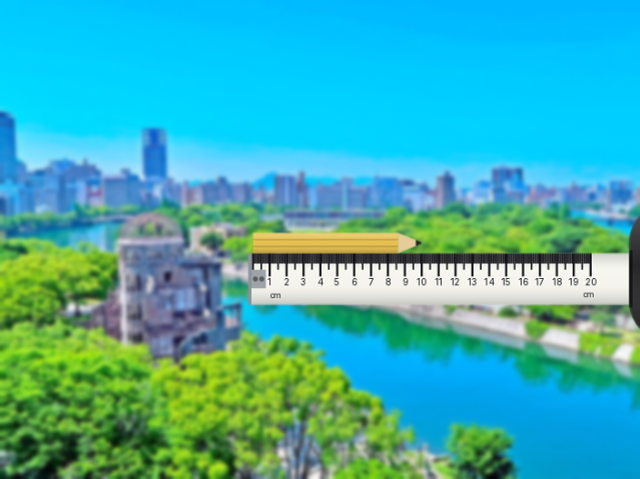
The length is 10cm
